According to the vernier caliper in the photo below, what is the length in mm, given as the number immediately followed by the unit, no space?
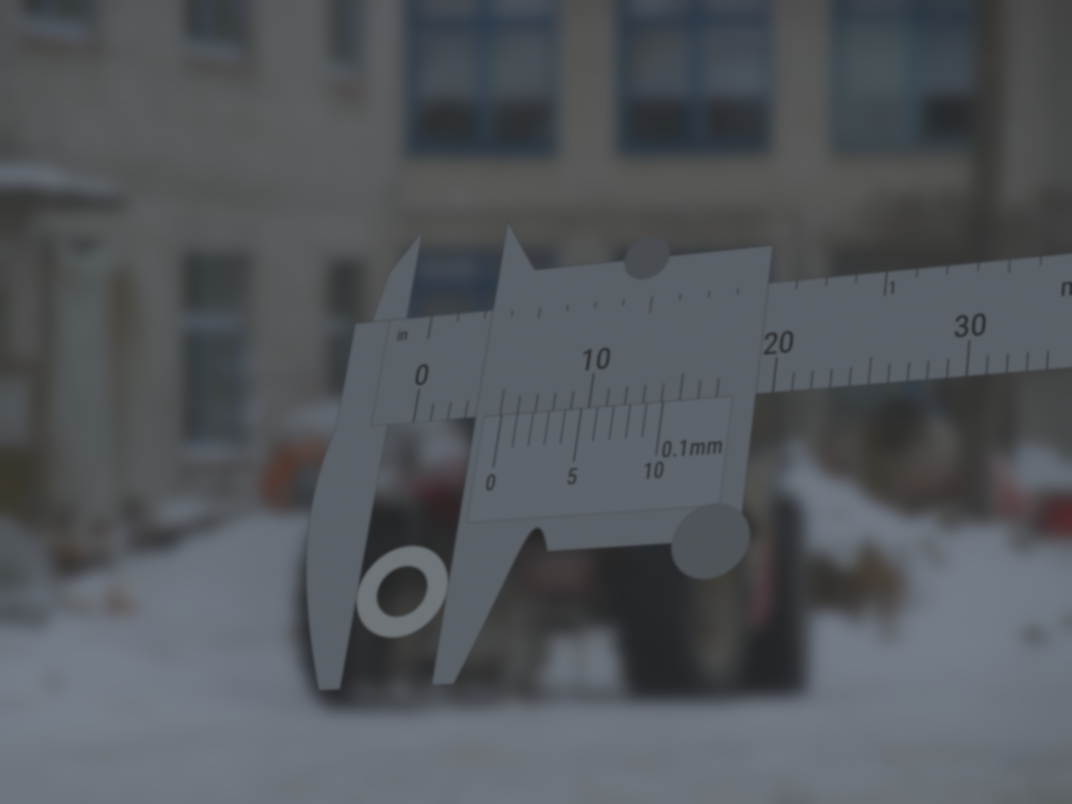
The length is 5.1mm
